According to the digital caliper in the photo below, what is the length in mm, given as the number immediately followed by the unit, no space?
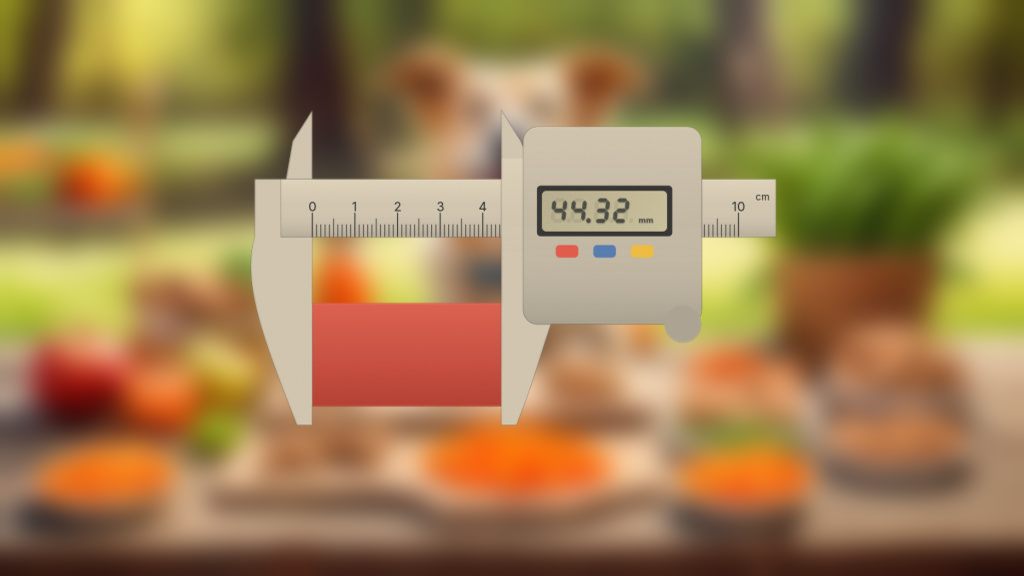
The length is 44.32mm
